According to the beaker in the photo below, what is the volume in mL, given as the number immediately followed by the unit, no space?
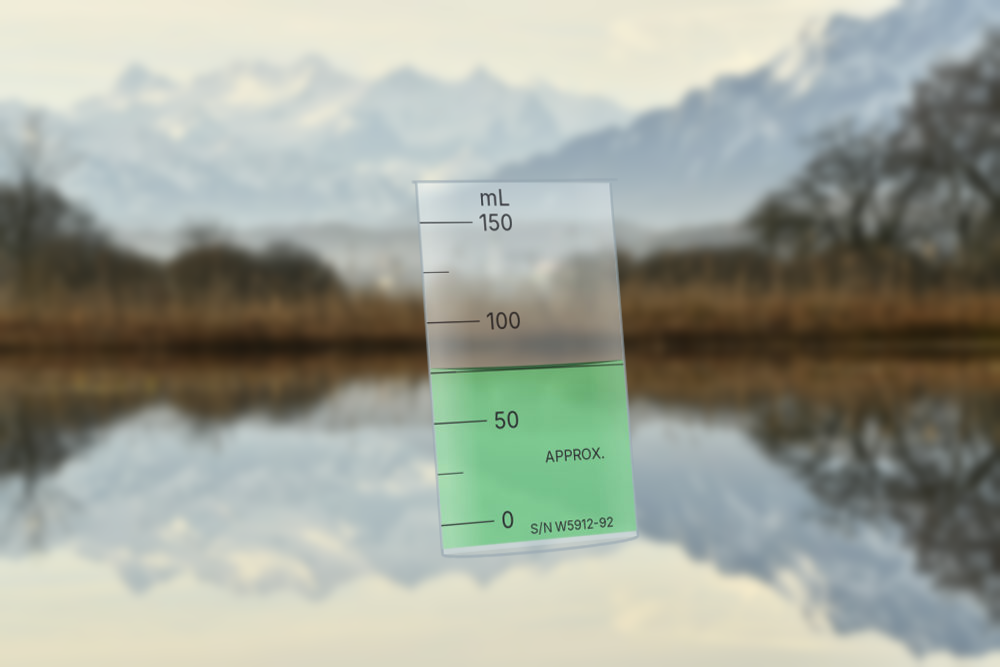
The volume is 75mL
